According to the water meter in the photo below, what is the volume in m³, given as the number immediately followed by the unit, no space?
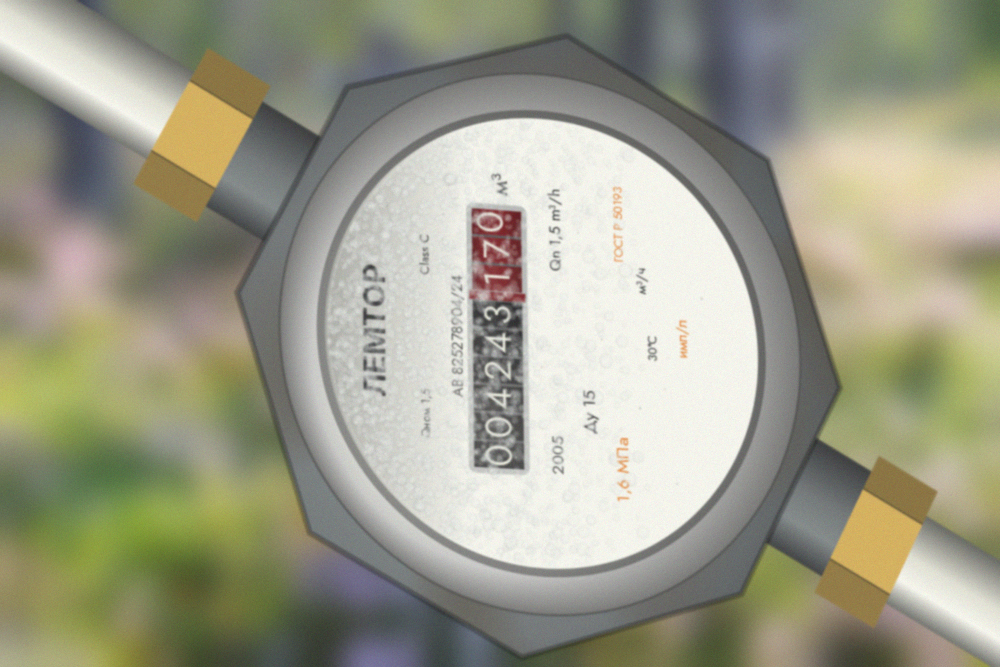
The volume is 4243.170m³
